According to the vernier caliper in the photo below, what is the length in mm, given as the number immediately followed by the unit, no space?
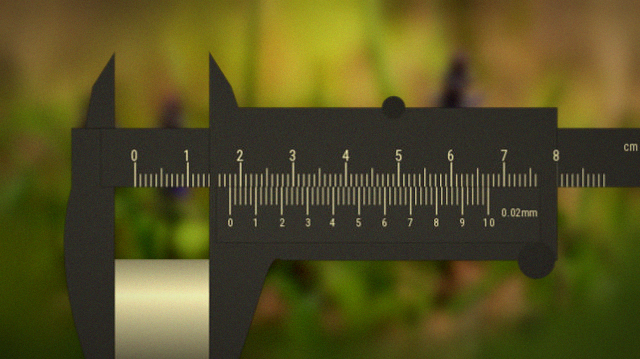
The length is 18.0mm
